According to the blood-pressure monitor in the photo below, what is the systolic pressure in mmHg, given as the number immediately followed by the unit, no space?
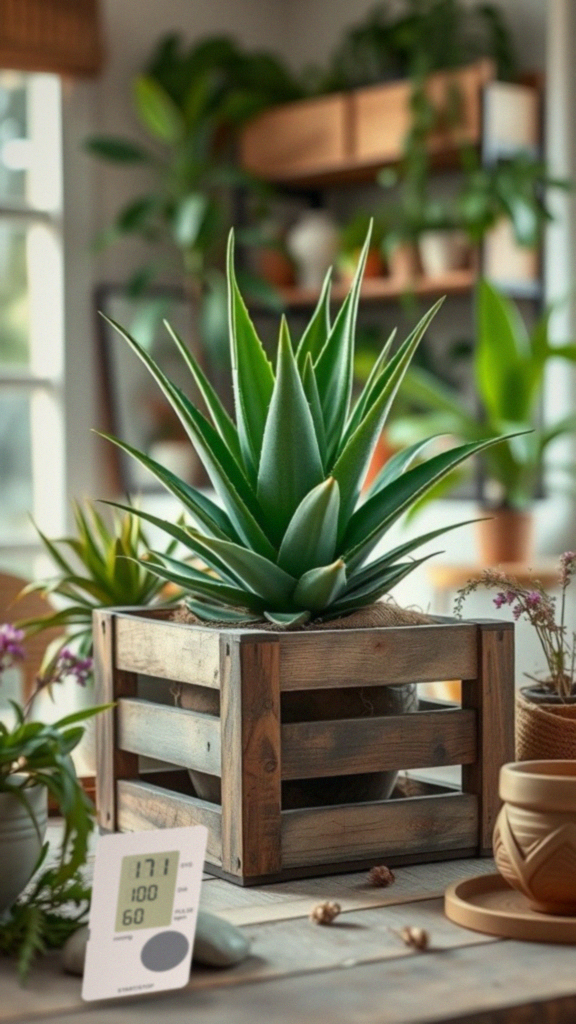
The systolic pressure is 171mmHg
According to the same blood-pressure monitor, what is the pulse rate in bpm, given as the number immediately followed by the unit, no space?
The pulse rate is 60bpm
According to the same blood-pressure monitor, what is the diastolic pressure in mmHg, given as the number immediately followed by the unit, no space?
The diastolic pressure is 100mmHg
